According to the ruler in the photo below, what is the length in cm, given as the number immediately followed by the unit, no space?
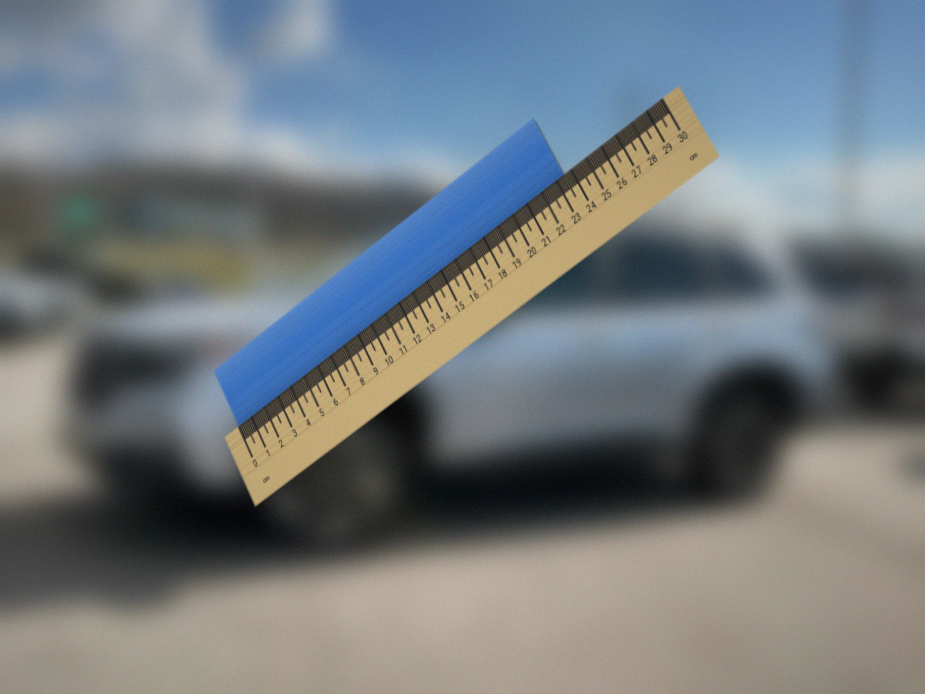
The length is 23.5cm
